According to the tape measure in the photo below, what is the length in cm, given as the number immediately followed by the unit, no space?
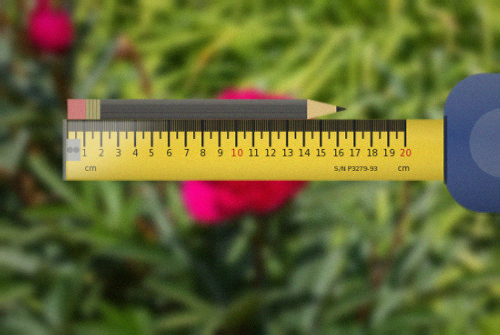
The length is 16.5cm
